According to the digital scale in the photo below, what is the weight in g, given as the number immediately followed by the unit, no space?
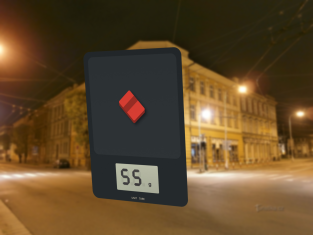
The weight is 55g
